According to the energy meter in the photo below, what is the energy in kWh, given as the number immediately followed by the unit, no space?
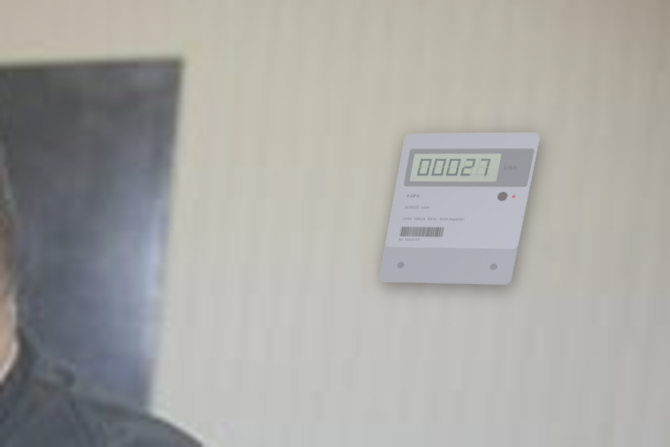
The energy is 27kWh
